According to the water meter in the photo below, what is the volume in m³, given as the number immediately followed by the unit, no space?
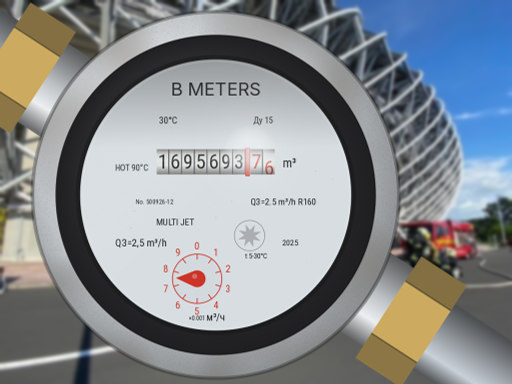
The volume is 1695693.757m³
